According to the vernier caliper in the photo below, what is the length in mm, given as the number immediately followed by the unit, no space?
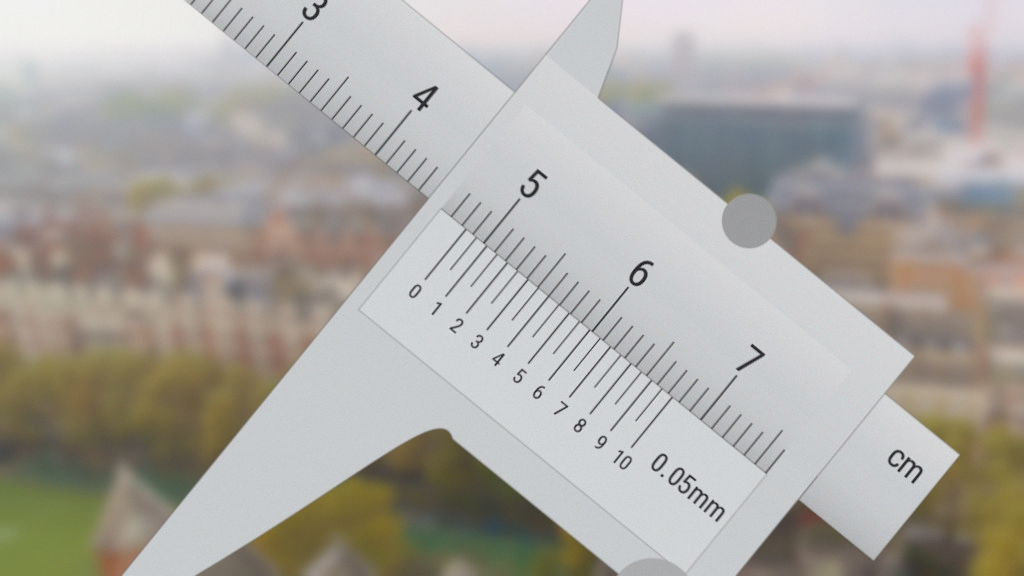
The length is 48.4mm
